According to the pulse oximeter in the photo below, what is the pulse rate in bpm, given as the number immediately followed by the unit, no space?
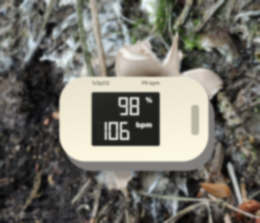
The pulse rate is 106bpm
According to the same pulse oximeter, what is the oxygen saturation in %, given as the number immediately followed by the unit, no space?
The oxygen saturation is 98%
